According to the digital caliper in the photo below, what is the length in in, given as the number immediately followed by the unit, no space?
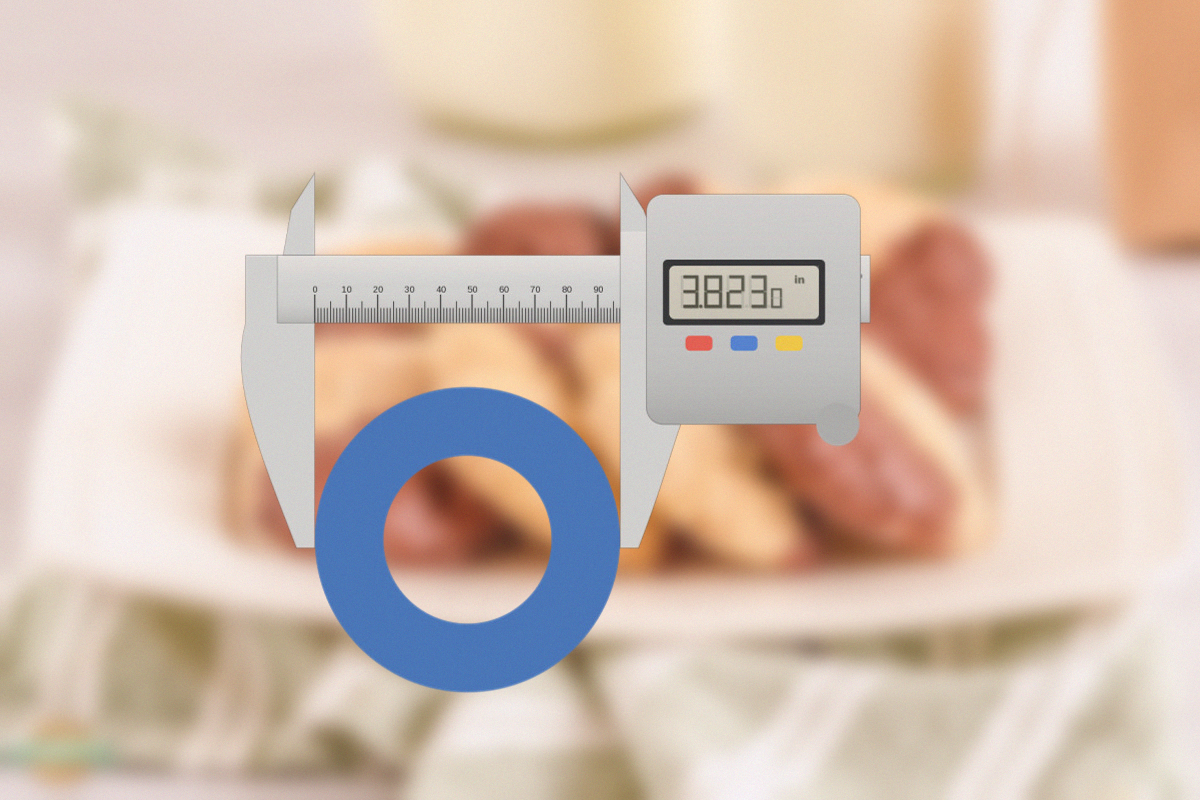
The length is 3.8230in
